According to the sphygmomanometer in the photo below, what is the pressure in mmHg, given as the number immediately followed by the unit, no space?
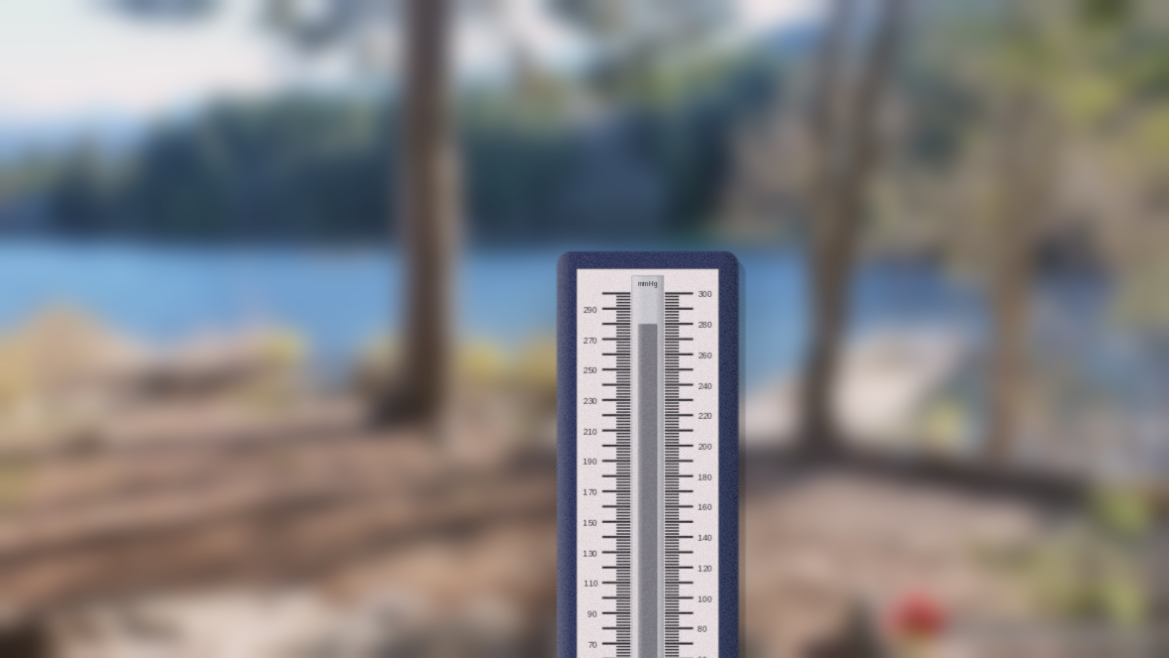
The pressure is 280mmHg
